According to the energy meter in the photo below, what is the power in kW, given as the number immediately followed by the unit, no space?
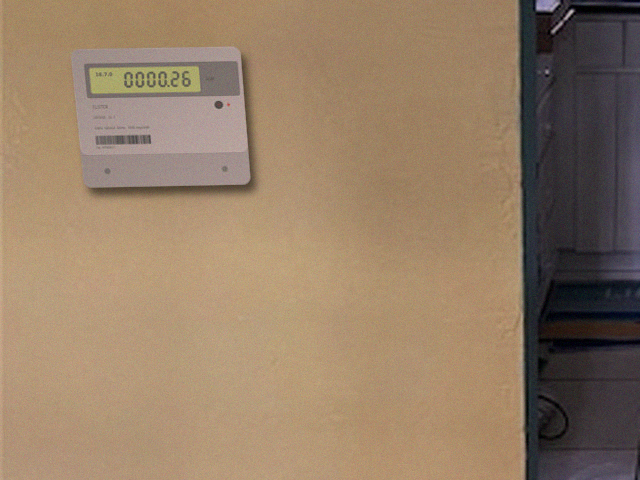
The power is 0.26kW
